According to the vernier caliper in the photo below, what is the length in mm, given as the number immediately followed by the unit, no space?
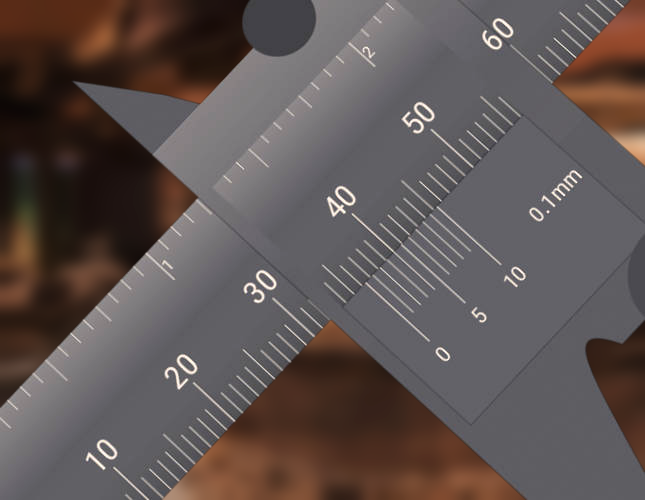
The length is 36.4mm
